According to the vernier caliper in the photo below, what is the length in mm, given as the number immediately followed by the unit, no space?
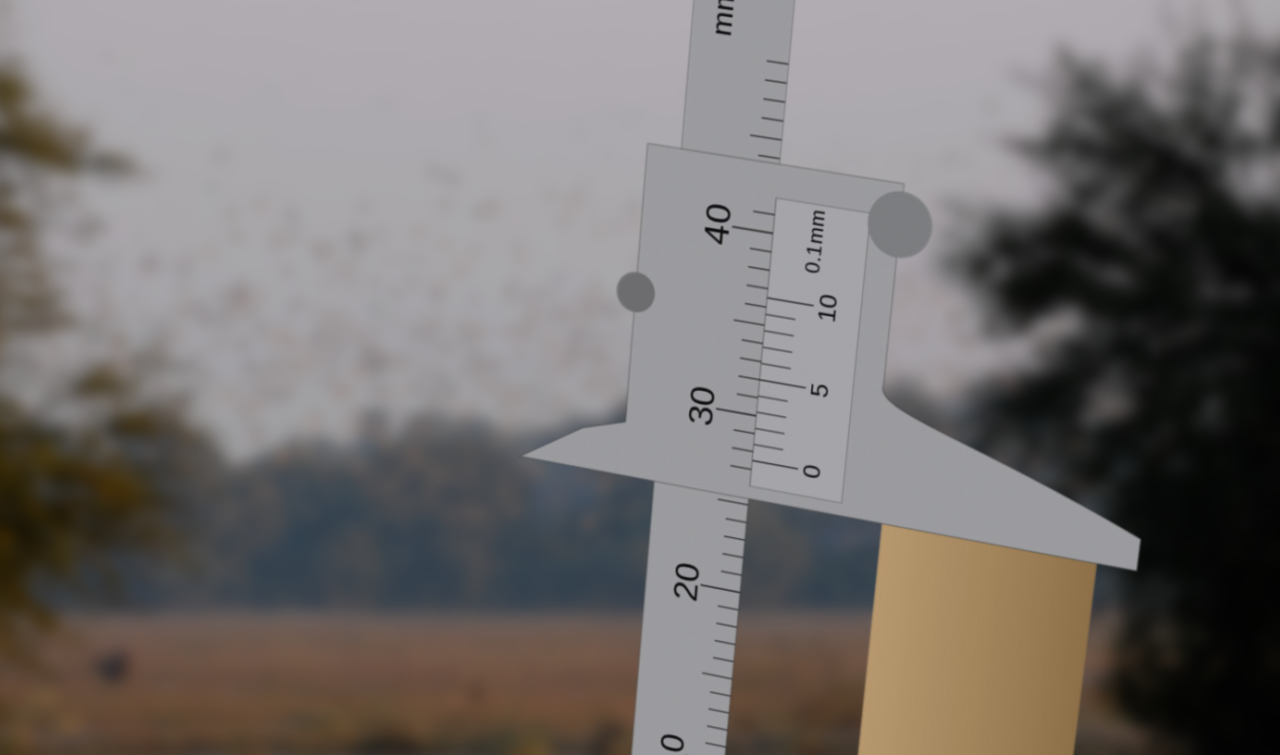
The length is 27.5mm
